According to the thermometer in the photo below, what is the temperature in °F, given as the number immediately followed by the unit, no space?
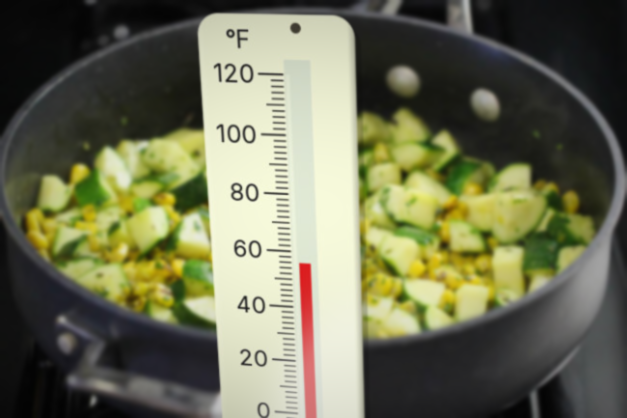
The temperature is 56°F
